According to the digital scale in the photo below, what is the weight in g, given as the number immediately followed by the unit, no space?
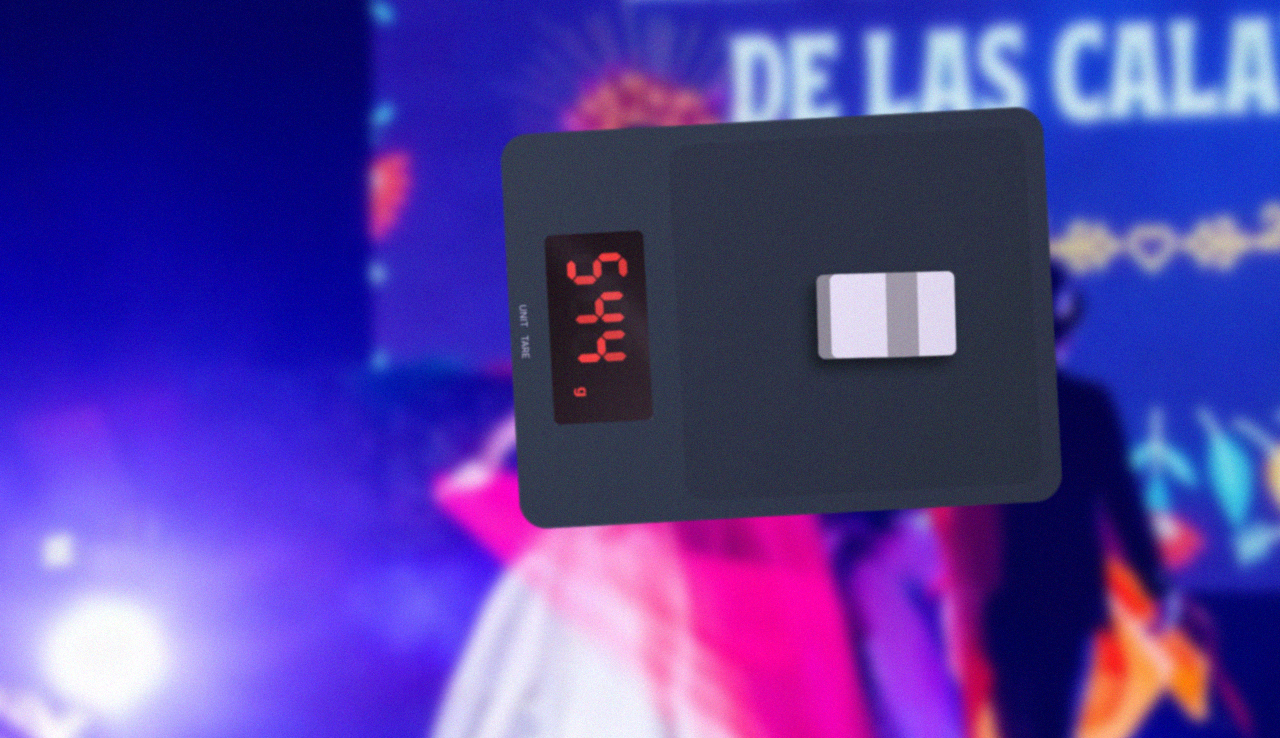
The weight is 544g
